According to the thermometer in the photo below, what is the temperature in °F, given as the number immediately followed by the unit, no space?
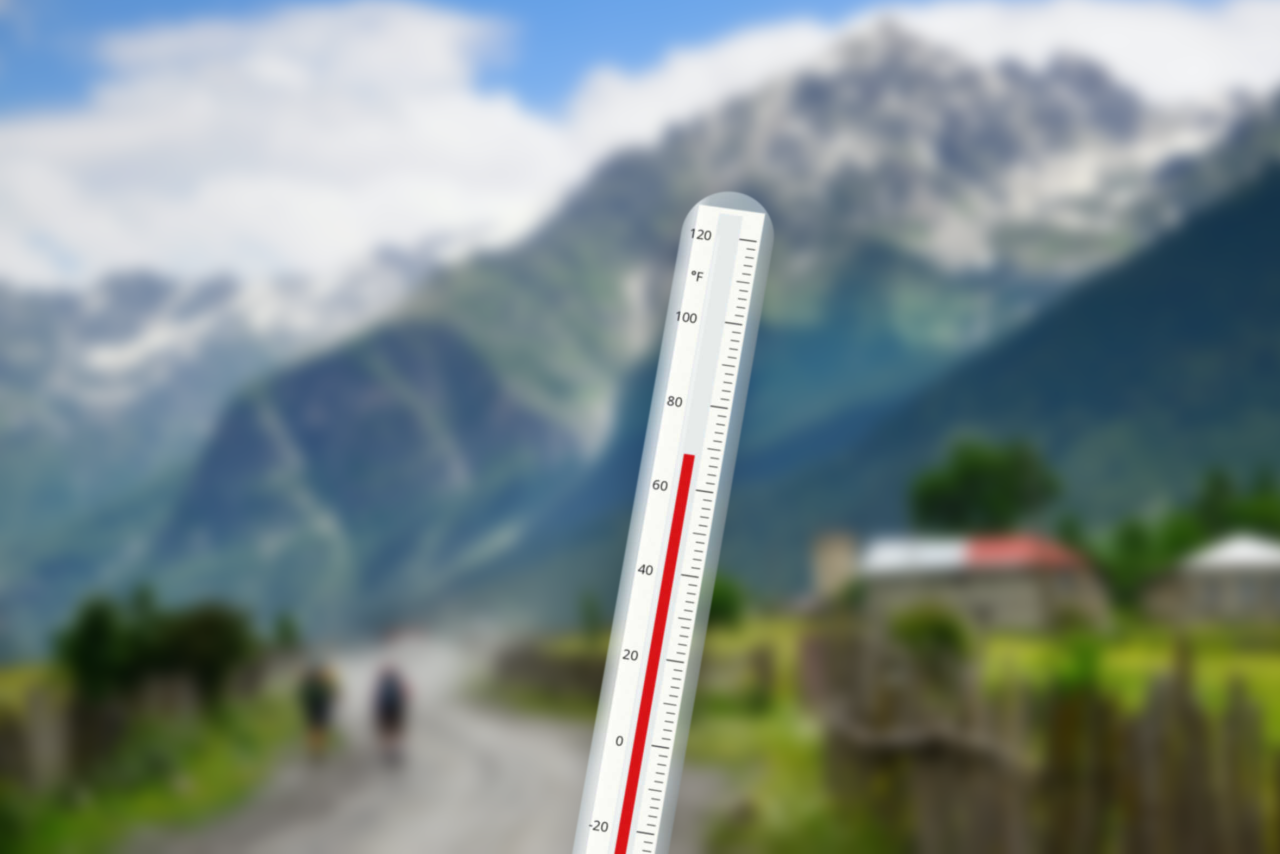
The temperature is 68°F
